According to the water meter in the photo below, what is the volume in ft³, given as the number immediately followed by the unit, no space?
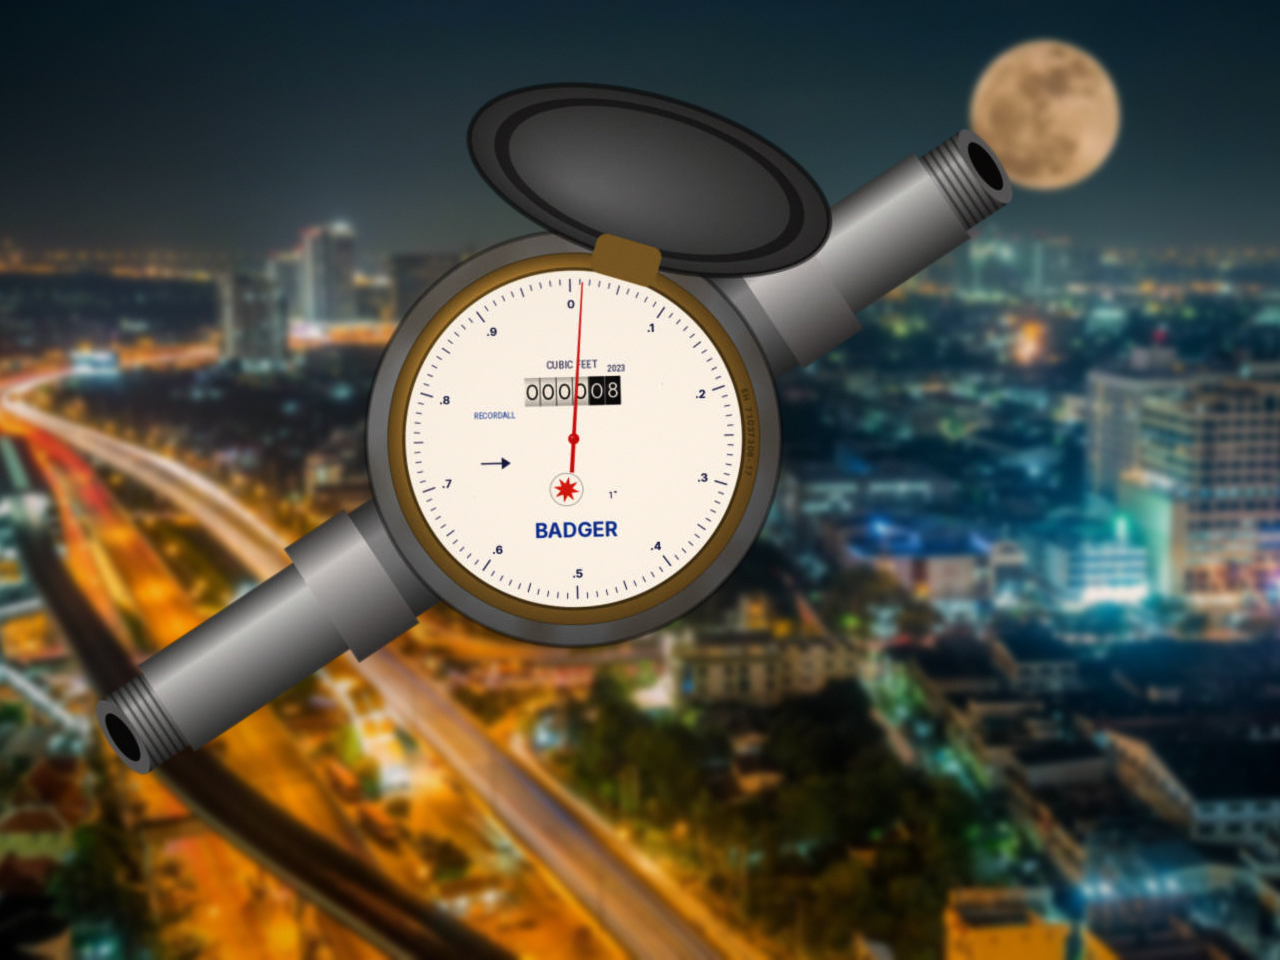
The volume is 8.01ft³
